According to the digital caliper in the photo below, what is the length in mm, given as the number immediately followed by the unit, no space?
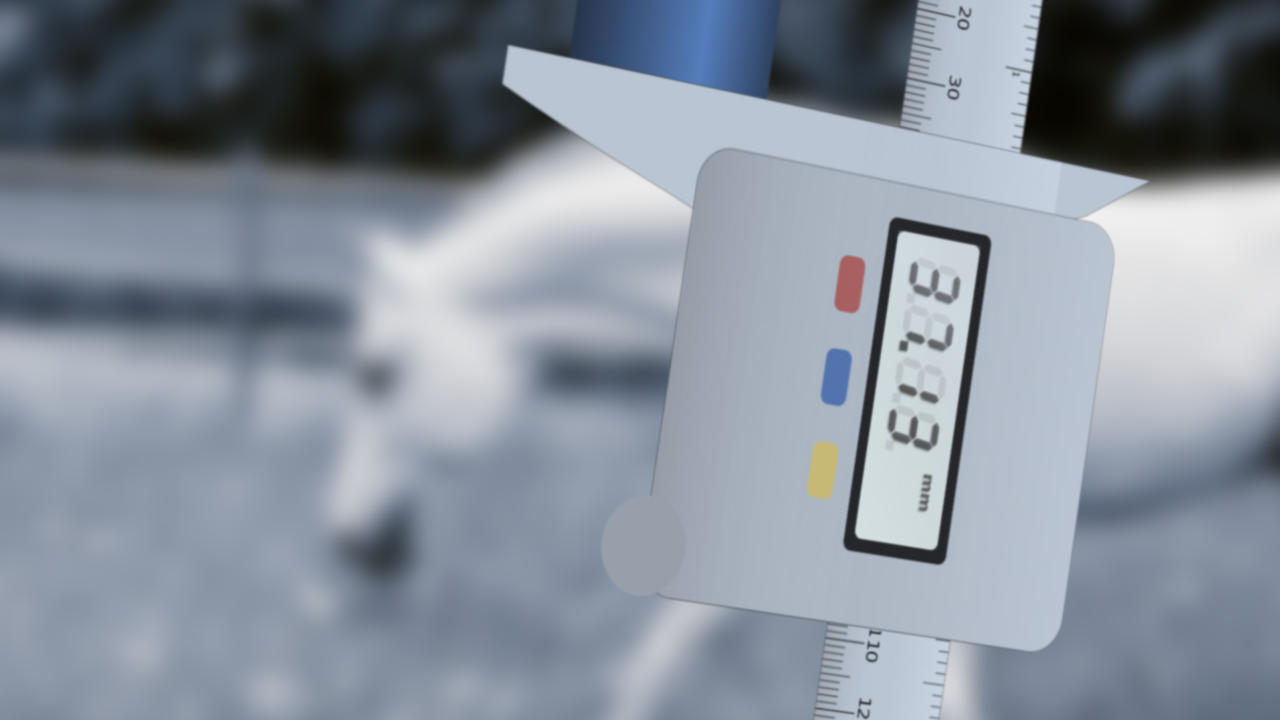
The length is 37.13mm
